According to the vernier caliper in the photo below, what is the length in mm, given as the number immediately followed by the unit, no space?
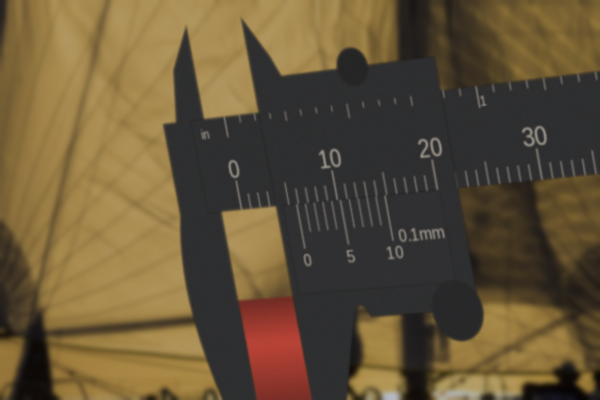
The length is 5.8mm
